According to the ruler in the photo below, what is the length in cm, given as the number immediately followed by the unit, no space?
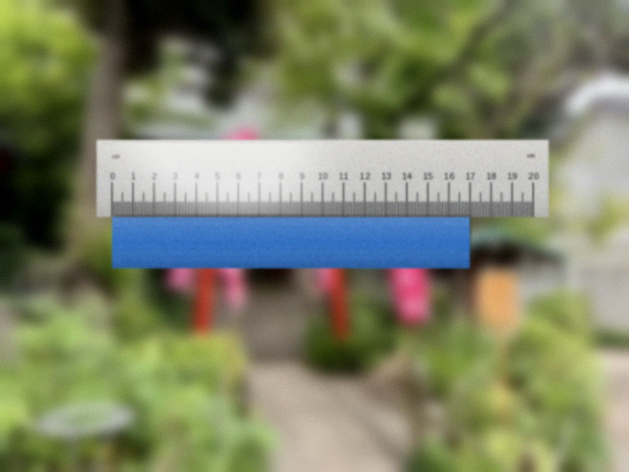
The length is 17cm
